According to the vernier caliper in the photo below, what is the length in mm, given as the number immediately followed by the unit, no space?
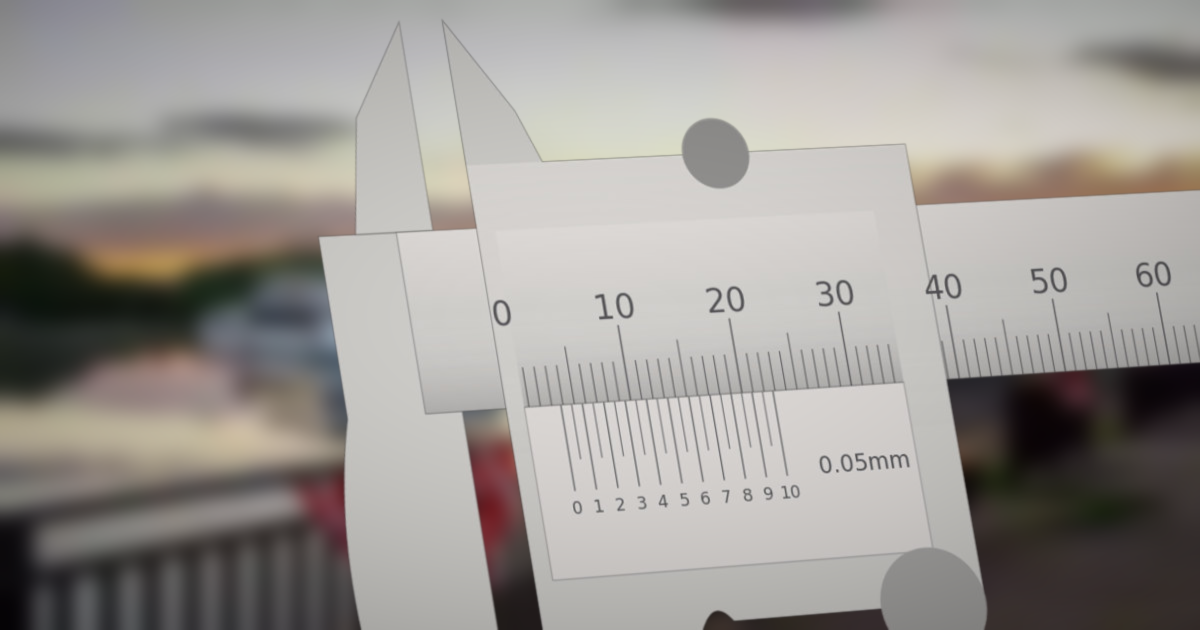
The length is 3.8mm
